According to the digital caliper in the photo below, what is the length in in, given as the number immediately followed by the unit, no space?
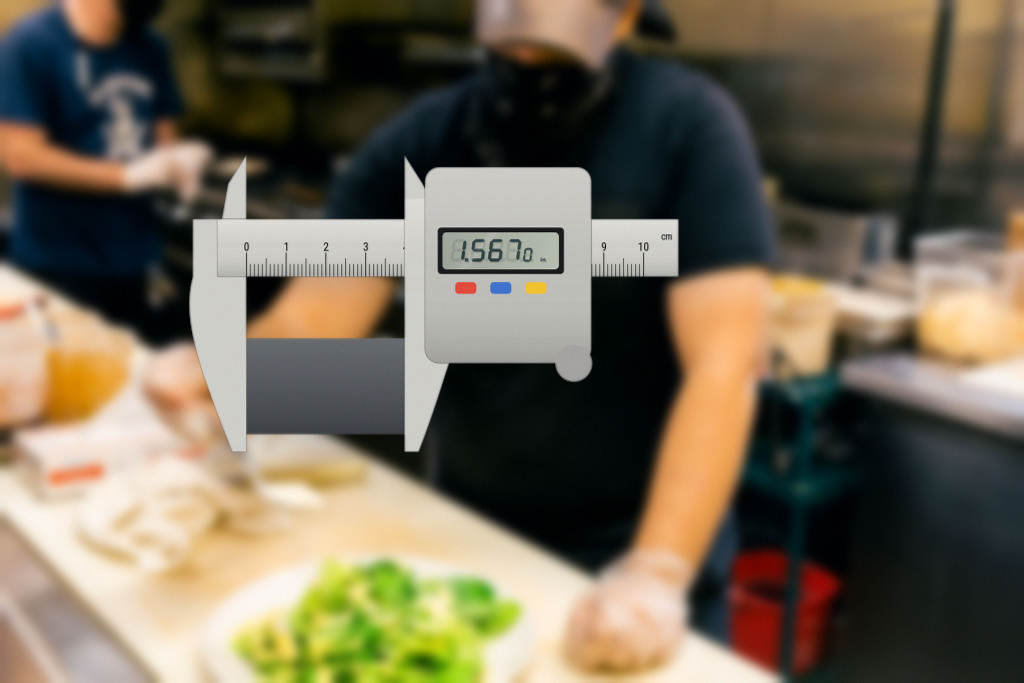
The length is 1.5670in
